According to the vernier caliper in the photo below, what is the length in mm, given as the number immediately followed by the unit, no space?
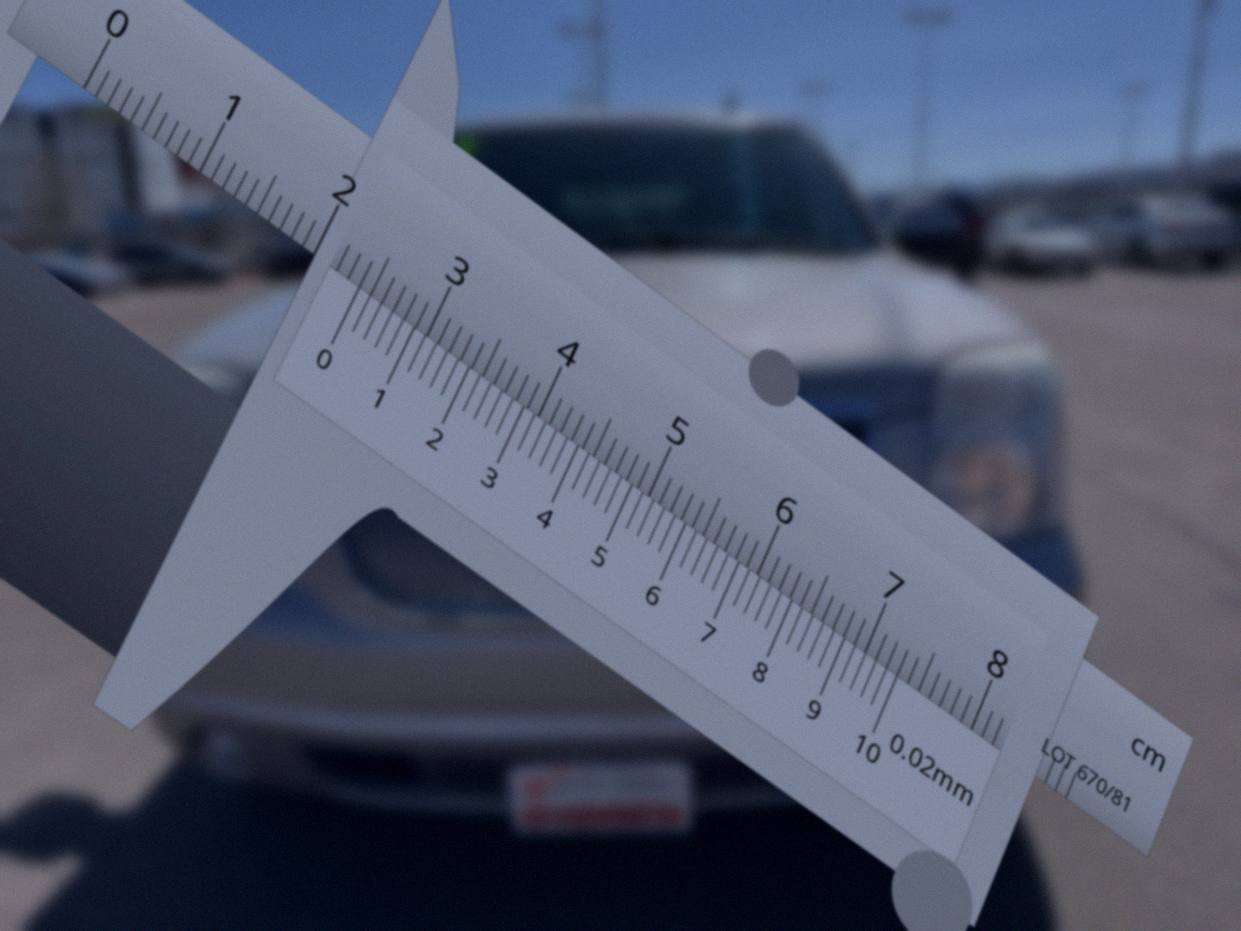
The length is 24.0mm
